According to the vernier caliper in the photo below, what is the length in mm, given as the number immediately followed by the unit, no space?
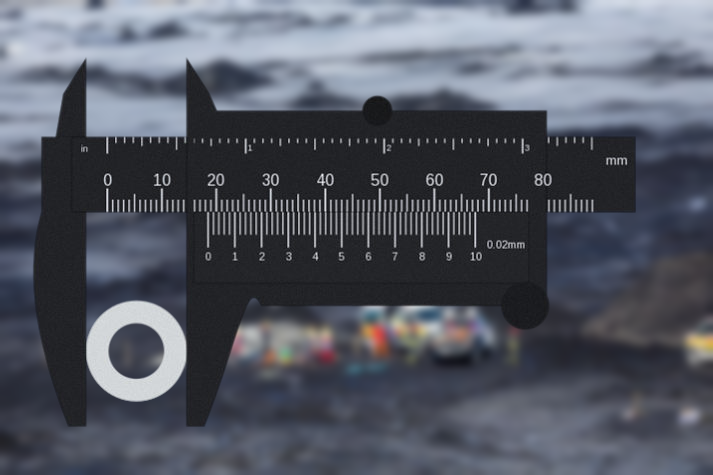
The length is 18.5mm
